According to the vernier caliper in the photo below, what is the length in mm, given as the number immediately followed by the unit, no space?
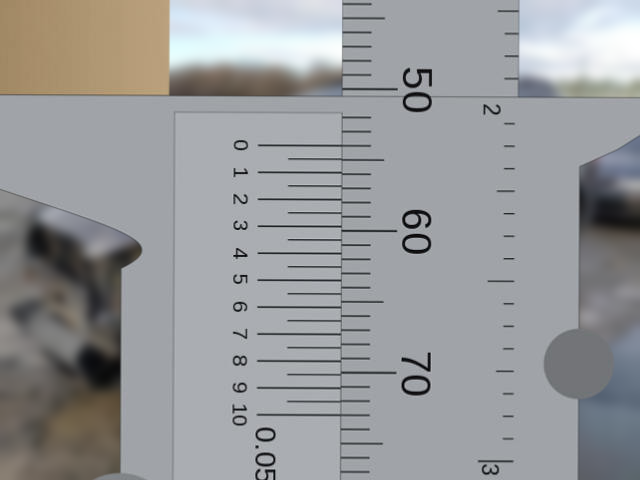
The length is 54.0mm
